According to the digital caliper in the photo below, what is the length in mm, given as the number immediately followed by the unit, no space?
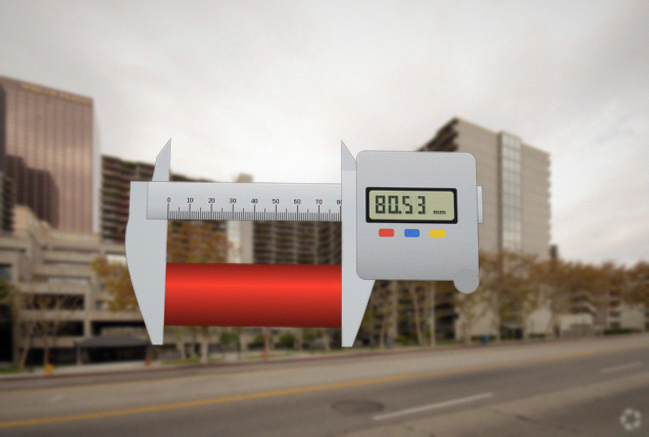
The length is 80.53mm
